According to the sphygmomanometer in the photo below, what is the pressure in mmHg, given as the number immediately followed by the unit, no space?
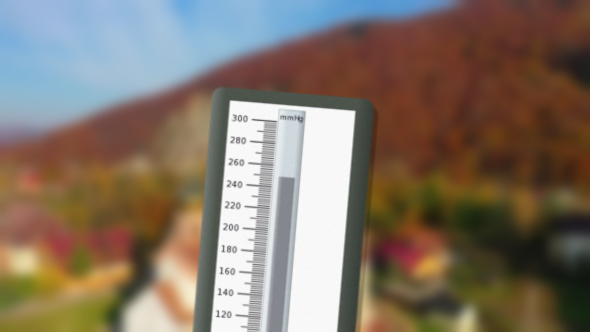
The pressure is 250mmHg
